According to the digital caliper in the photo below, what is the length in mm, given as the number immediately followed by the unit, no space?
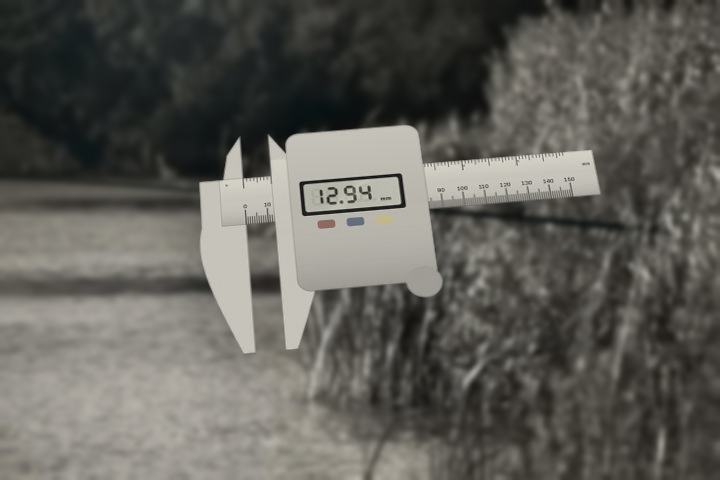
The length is 12.94mm
